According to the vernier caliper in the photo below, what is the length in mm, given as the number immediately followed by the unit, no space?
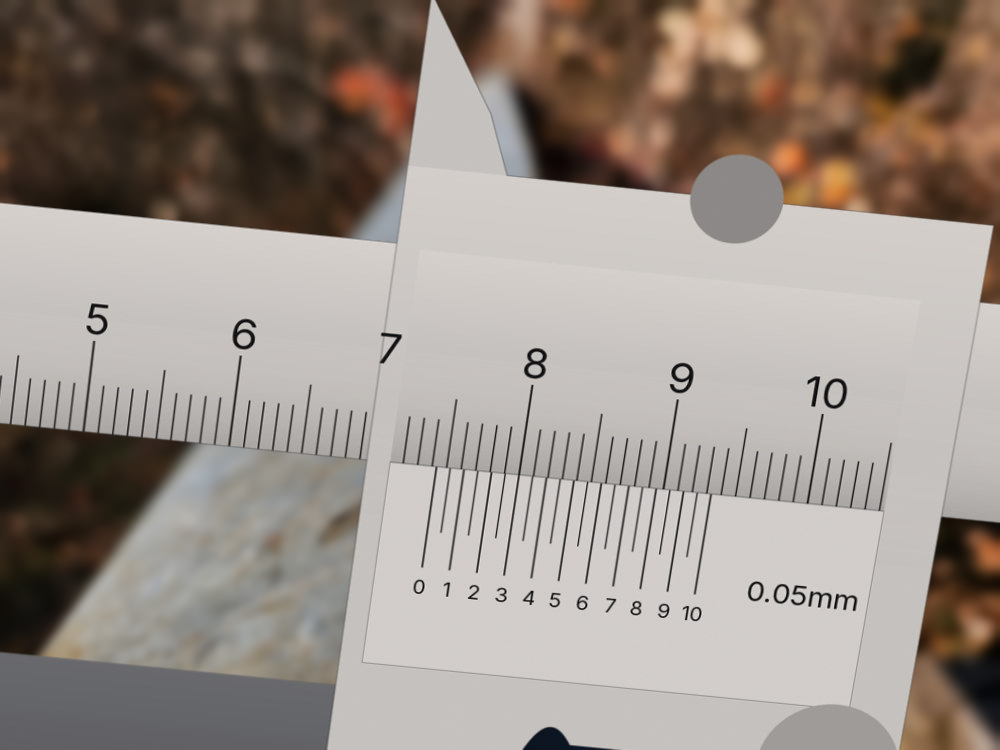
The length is 74.3mm
